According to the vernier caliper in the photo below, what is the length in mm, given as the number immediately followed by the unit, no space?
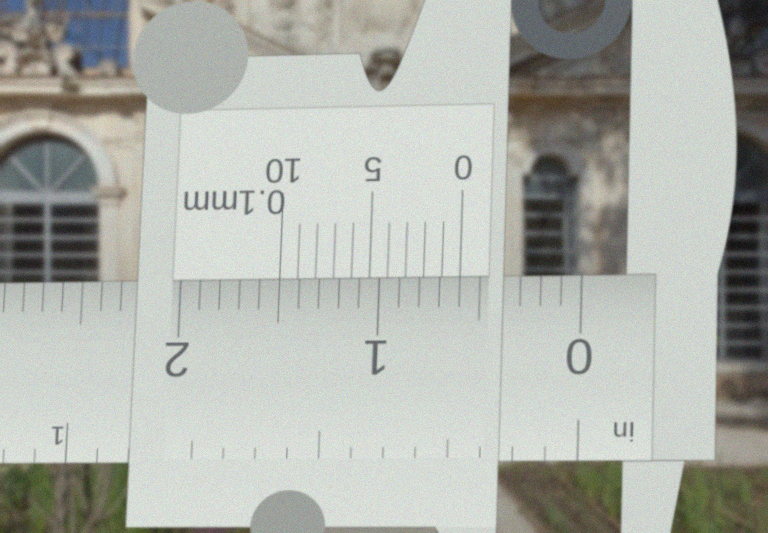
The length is 6.0mm
